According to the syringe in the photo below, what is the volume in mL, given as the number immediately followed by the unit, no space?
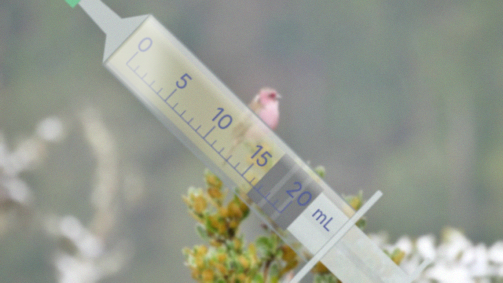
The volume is 16.5mL
